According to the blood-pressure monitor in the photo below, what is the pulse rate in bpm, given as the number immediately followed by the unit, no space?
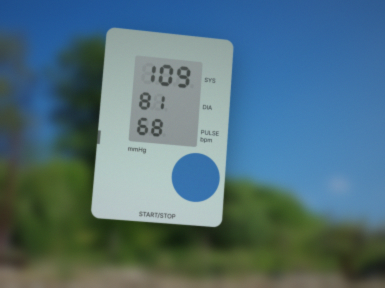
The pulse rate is 68bpm
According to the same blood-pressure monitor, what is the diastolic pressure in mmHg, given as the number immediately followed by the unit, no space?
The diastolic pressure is 81mmHg
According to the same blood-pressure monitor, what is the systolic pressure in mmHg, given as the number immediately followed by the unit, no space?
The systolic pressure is 109mmHg
